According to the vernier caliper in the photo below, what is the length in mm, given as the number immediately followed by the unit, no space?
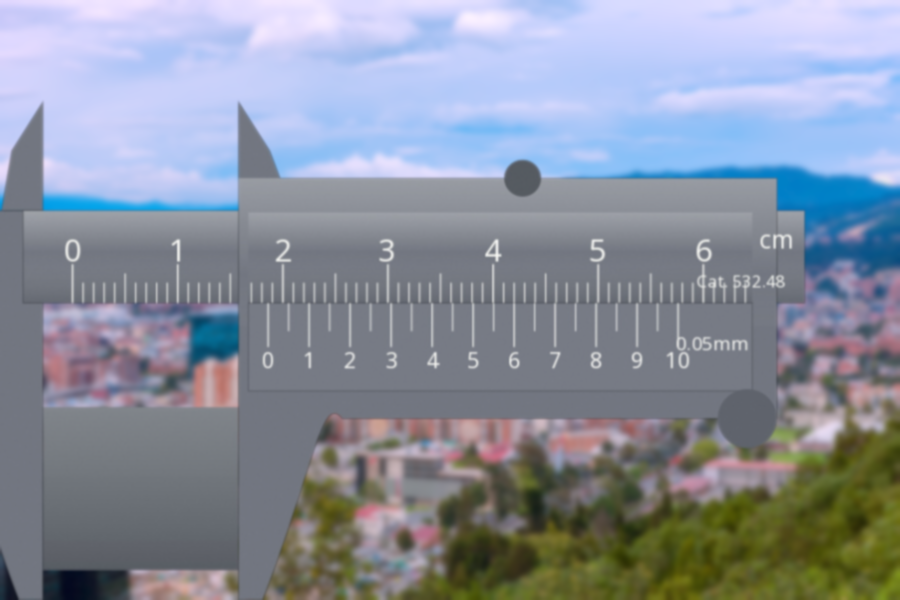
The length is 18.6mm
